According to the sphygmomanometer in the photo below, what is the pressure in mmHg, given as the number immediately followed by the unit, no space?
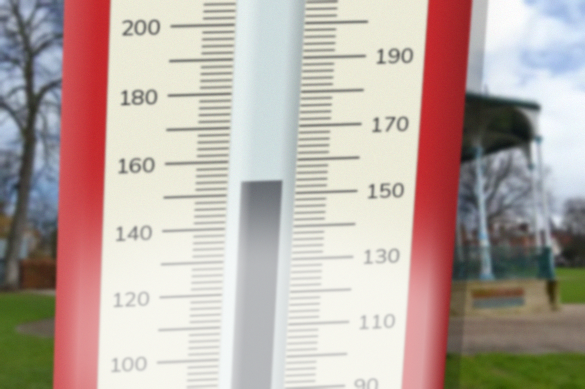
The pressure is 154mmHg
